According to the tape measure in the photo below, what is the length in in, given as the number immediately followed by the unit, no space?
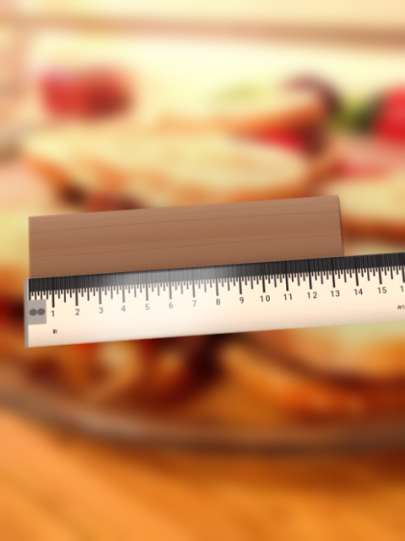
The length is 13.5in
